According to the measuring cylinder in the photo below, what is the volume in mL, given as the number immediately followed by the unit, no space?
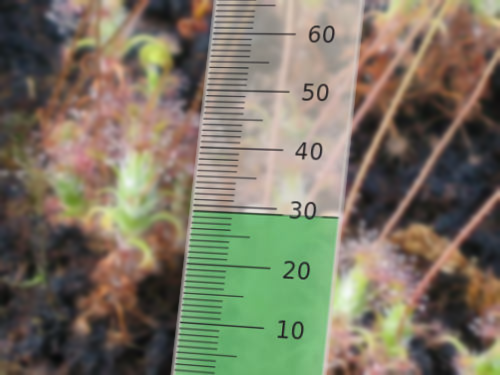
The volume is 29mL
